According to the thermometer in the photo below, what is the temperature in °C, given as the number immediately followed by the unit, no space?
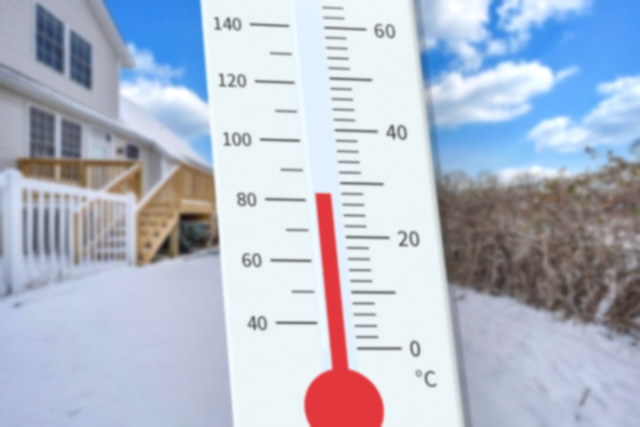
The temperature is 28°C
